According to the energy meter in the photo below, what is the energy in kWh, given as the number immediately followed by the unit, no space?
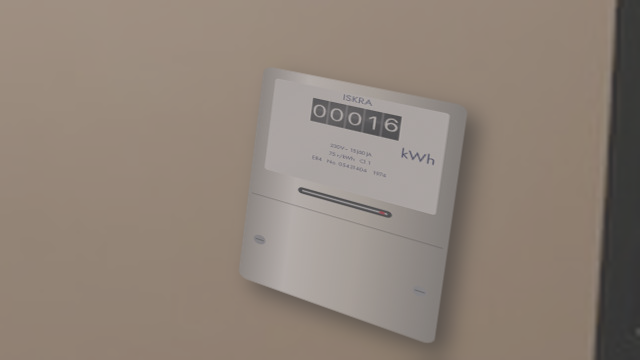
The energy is 16kWh
